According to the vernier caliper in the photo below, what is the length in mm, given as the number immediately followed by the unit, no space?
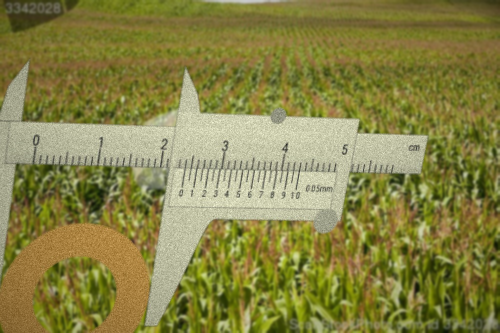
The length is 24.0mm
